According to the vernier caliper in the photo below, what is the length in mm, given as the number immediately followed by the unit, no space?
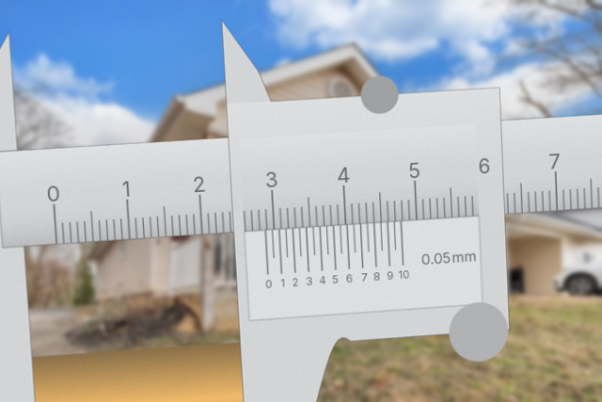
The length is 28.8mm
